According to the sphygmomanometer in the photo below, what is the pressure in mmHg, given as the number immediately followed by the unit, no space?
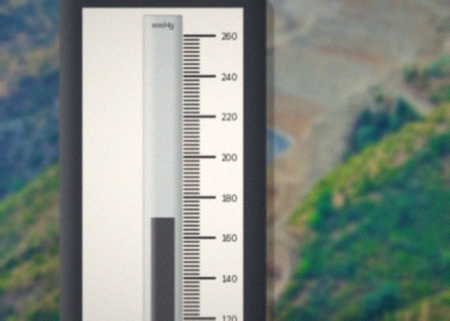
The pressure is 170mmHg
